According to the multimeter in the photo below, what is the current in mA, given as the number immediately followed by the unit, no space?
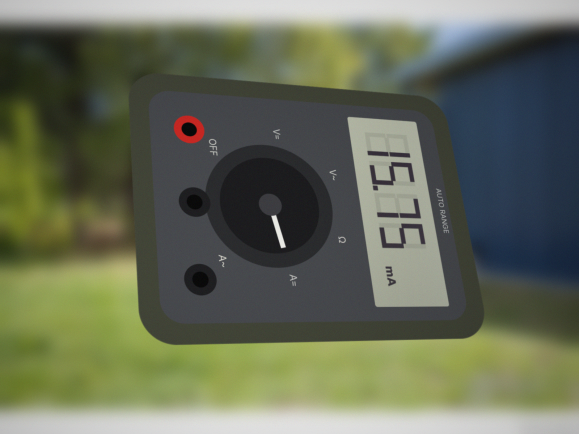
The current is 15.75mA
